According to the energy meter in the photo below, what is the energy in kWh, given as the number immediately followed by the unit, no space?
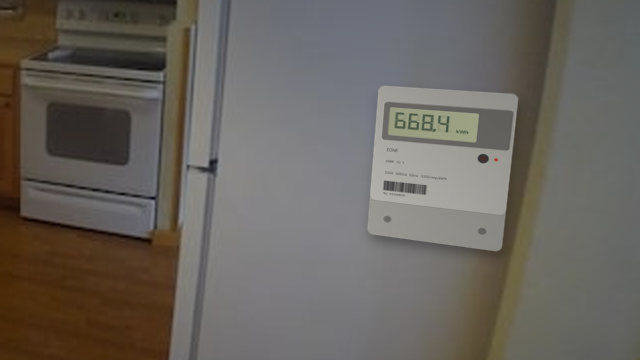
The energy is 668.4kWh
